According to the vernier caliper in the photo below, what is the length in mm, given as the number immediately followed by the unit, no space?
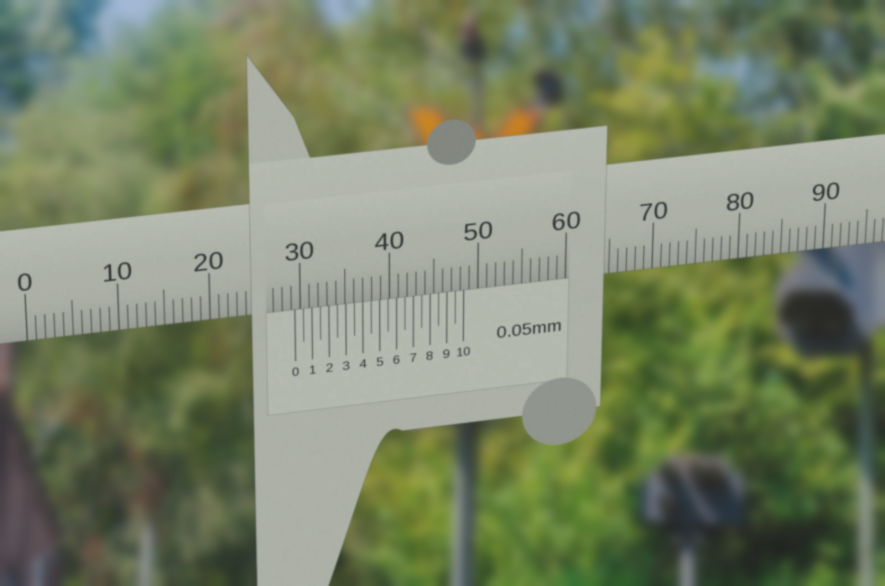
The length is 29.4mm
